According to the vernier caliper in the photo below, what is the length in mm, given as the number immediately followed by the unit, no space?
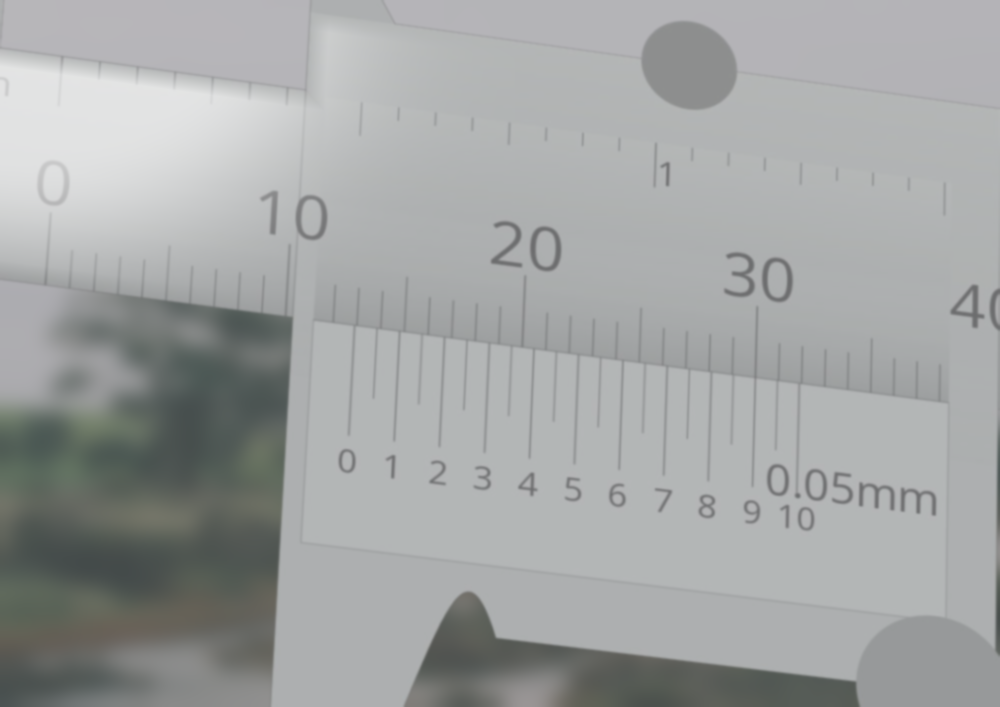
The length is 12.9mm
